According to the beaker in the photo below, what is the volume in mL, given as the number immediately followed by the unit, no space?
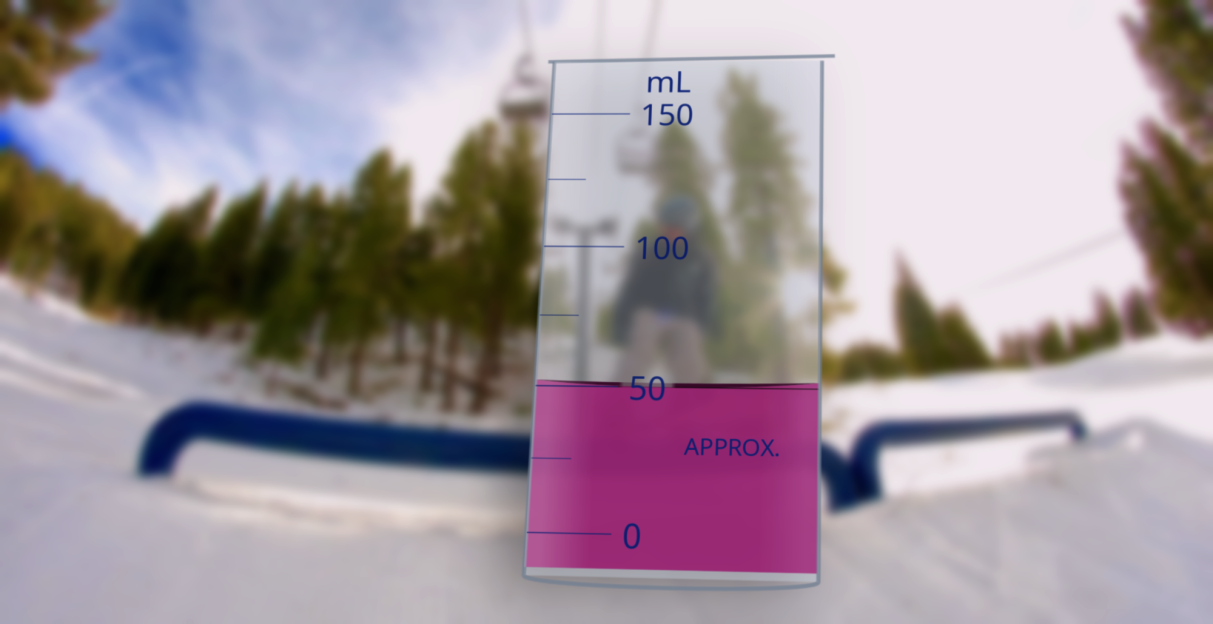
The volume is 50mL
